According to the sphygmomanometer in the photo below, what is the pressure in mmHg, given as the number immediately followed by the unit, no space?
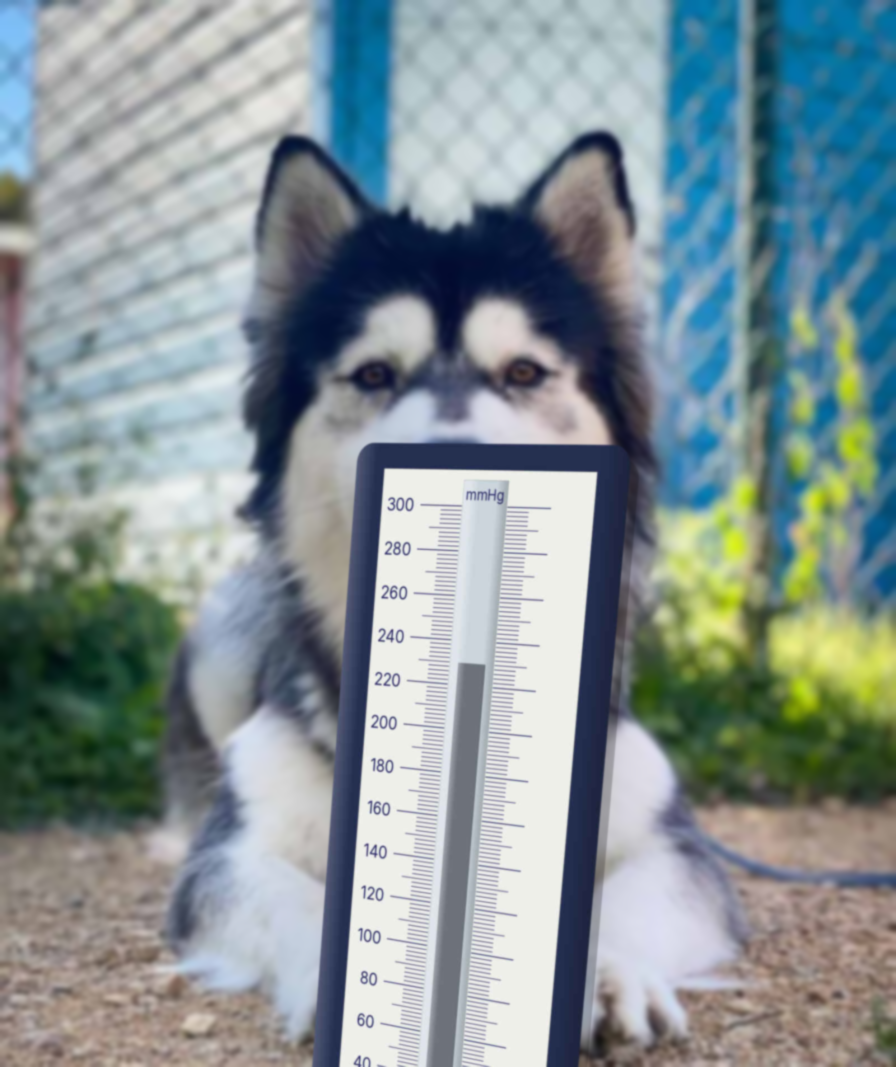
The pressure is 230mmHg
